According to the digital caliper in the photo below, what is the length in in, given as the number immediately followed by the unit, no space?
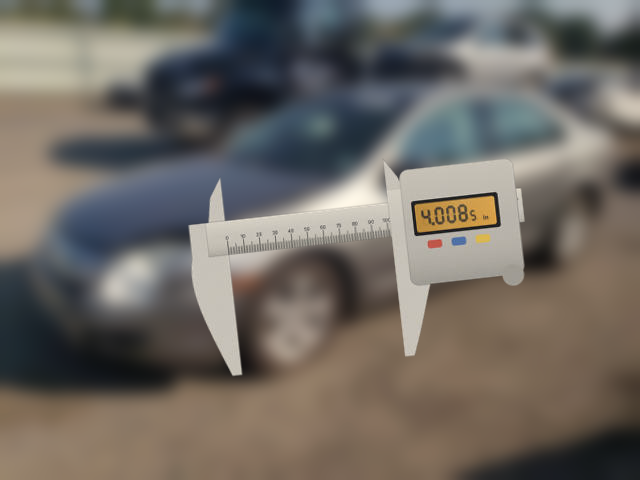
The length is 4.0085in
